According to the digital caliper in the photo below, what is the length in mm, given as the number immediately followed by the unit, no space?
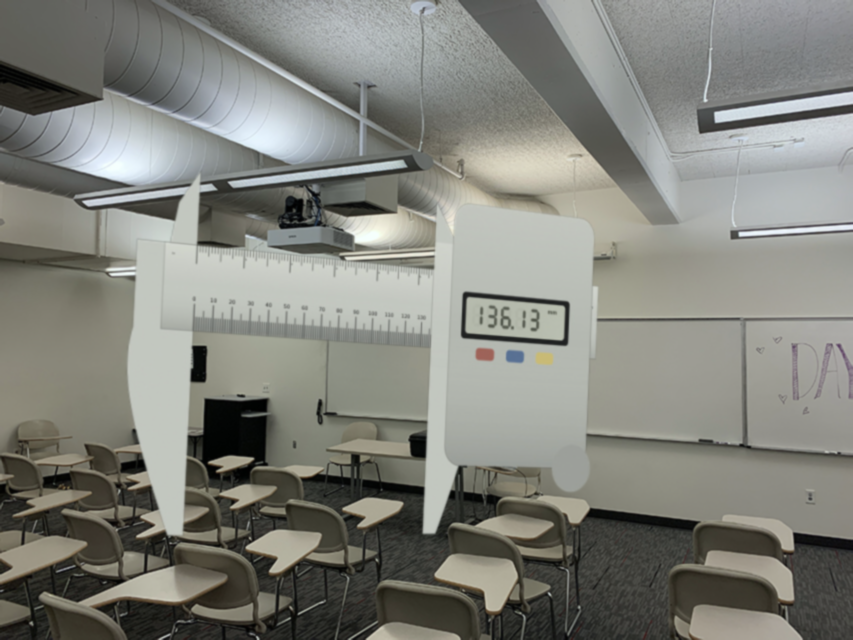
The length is 136.13mm
